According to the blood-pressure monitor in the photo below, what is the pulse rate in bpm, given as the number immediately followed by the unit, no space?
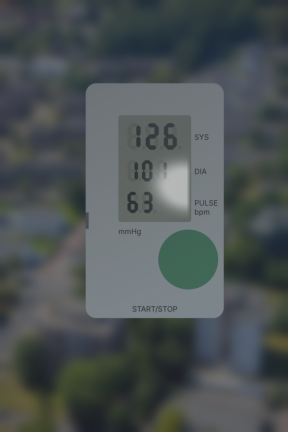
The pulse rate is 63bpm
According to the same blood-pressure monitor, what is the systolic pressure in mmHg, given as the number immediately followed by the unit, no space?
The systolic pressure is 126mmHg
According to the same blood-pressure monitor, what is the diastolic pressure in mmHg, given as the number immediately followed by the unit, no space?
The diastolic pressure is 101mmHg
